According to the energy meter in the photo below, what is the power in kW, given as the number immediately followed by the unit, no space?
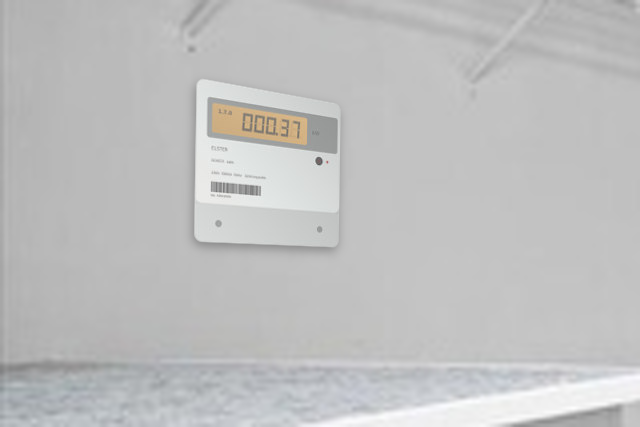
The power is 0.37kW
